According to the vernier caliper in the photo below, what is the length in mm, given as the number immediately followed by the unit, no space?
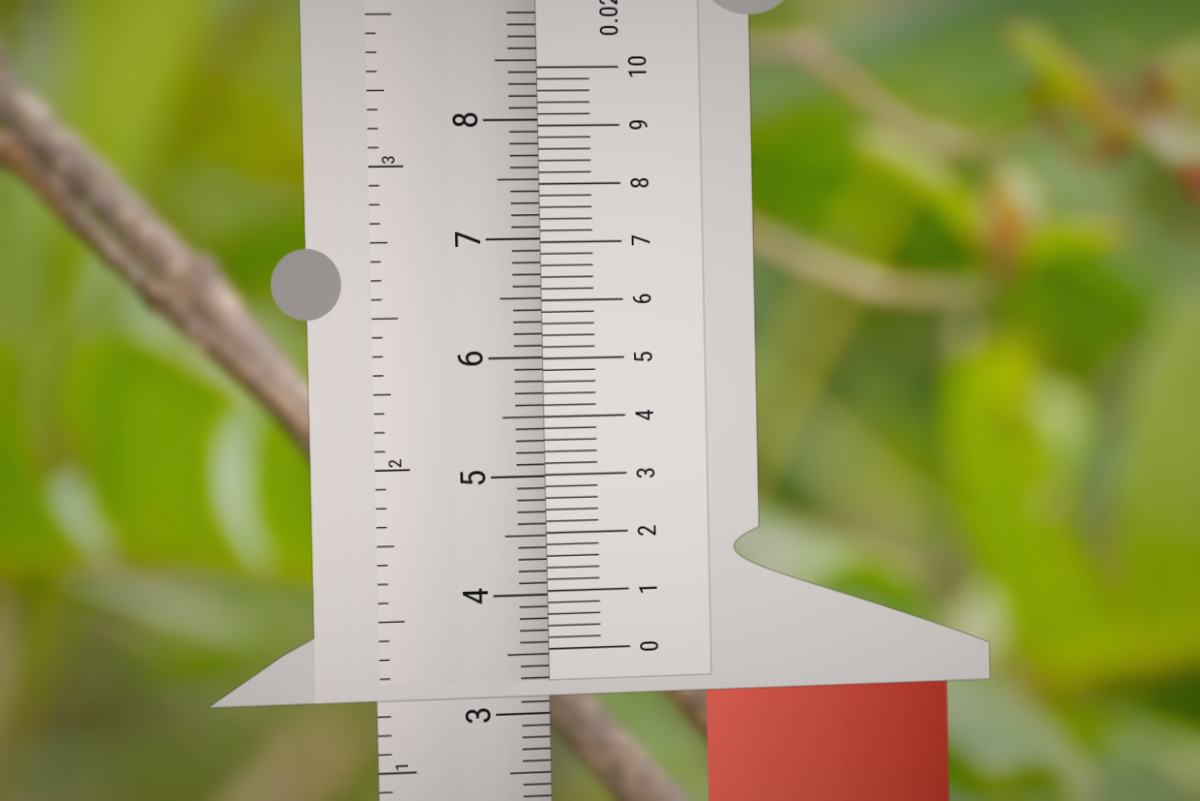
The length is 35.4mm
